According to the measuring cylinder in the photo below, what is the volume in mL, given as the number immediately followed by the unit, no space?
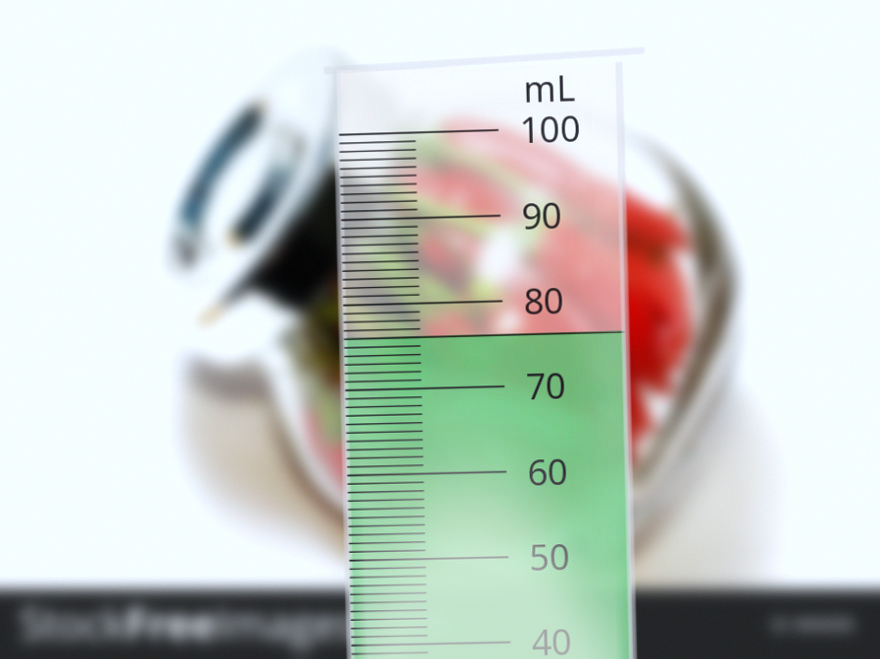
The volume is 76mL
